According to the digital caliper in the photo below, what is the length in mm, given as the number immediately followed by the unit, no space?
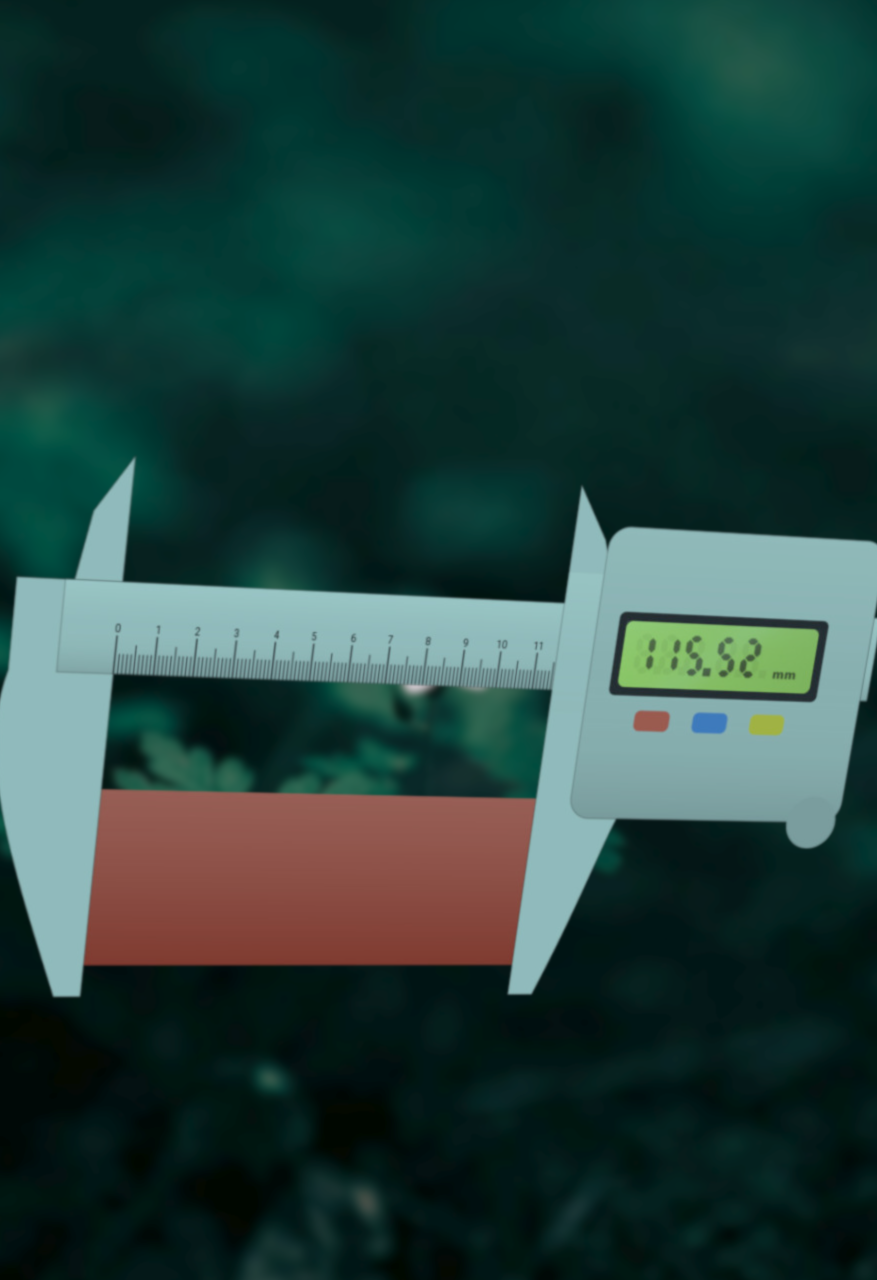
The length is 115.52mm
